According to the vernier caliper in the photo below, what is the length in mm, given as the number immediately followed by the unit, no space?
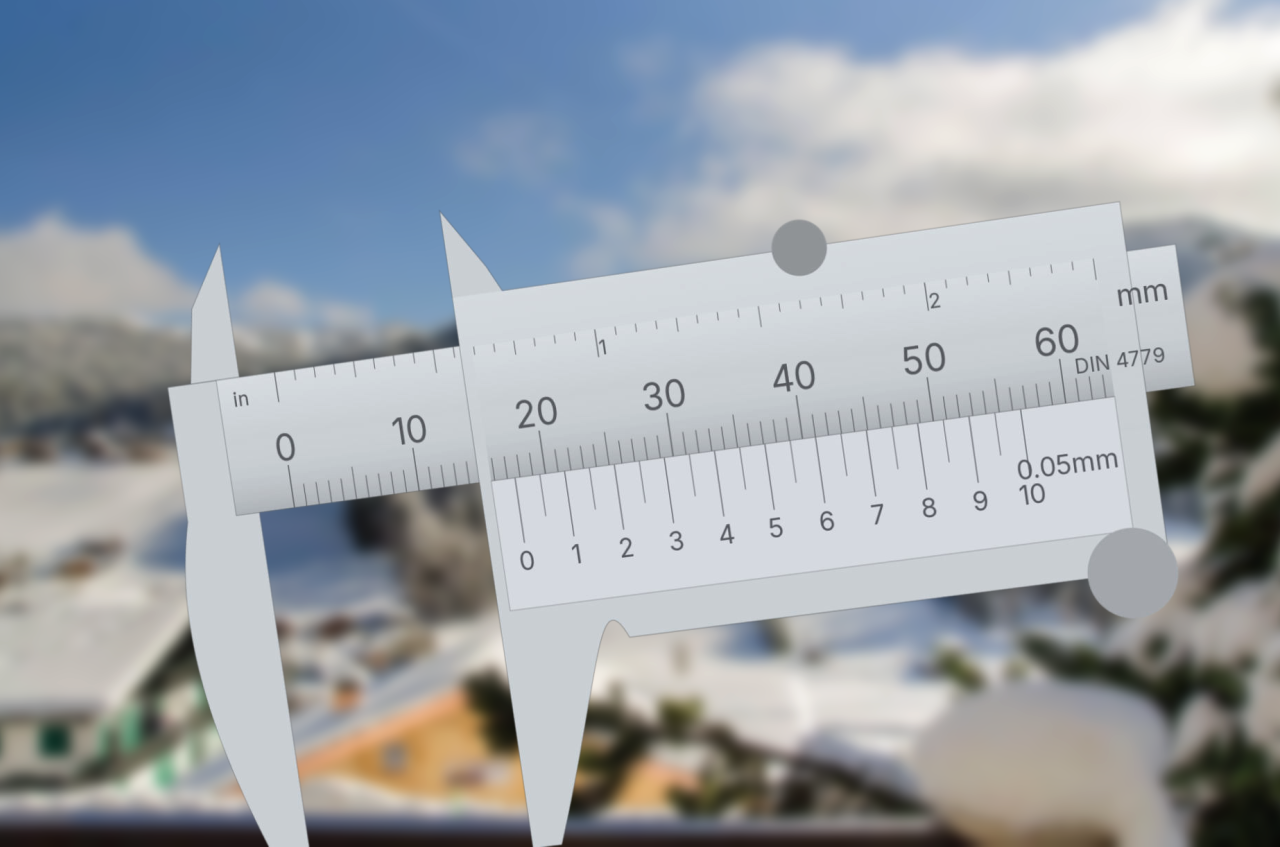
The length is 17.6mm
